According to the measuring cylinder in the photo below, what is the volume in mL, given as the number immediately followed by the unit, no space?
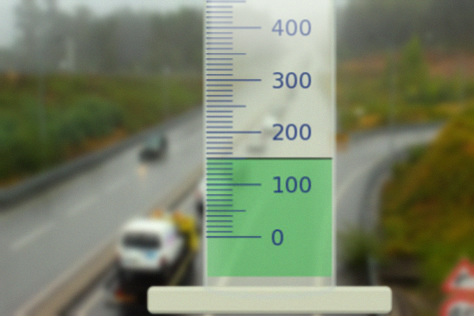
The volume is 150mL
